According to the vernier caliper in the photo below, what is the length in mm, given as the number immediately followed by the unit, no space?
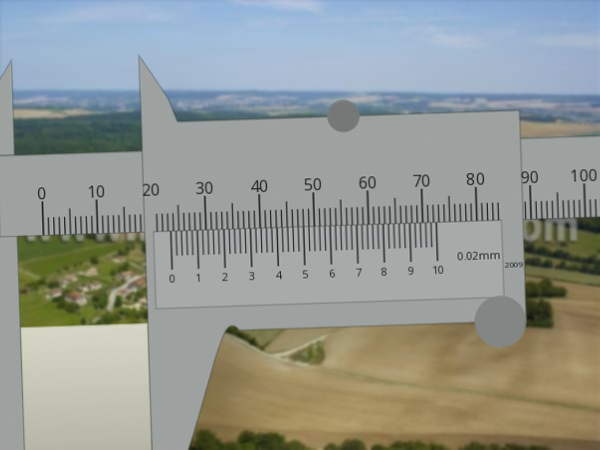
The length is 23.5mm
